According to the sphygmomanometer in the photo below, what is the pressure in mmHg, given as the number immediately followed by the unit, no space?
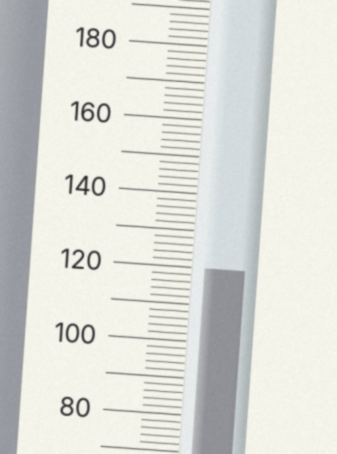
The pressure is 120mmHg
